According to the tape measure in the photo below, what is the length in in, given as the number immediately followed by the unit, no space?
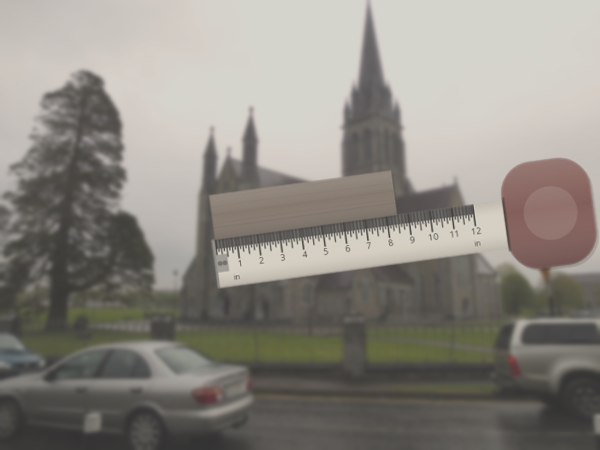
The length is 8.5in
